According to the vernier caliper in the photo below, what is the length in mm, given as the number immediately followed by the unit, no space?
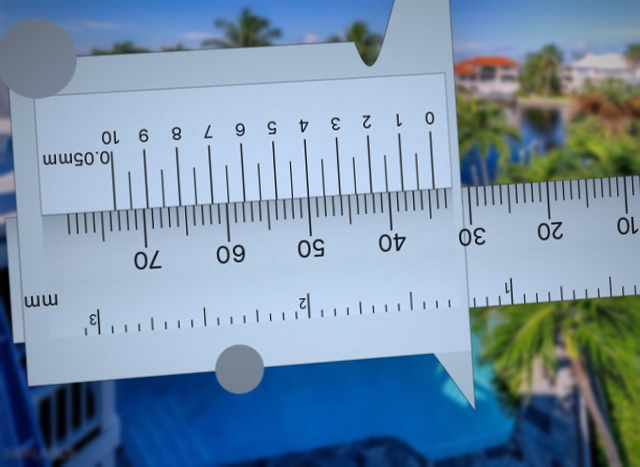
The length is 34.4mm
